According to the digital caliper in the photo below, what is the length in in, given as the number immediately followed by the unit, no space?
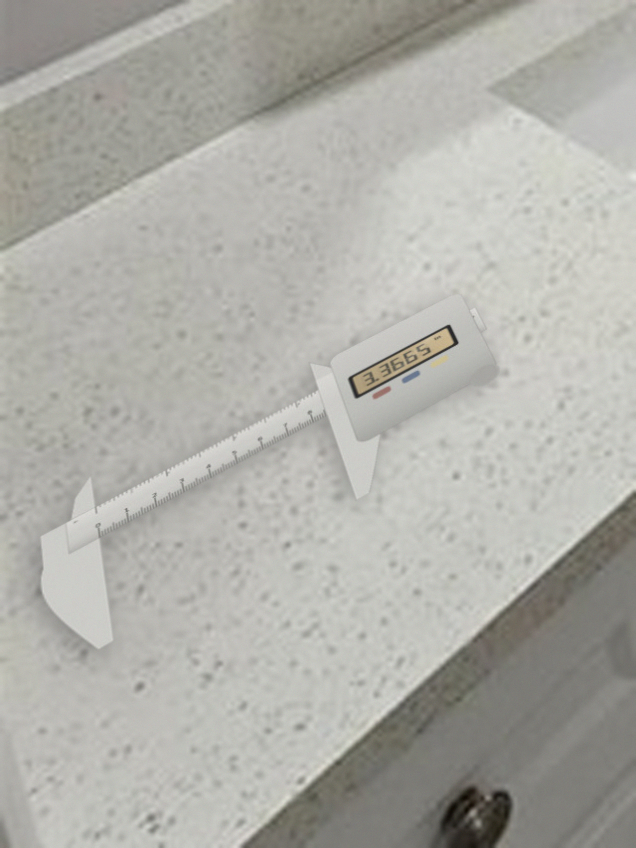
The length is 3.3665in
